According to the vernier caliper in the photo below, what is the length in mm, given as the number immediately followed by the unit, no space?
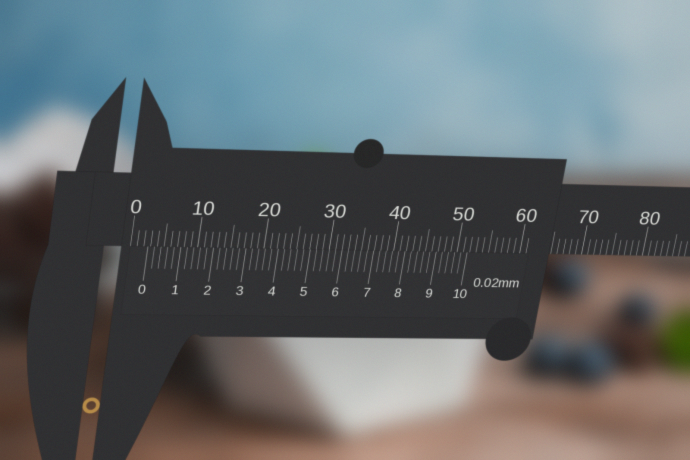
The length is 2.6mm
